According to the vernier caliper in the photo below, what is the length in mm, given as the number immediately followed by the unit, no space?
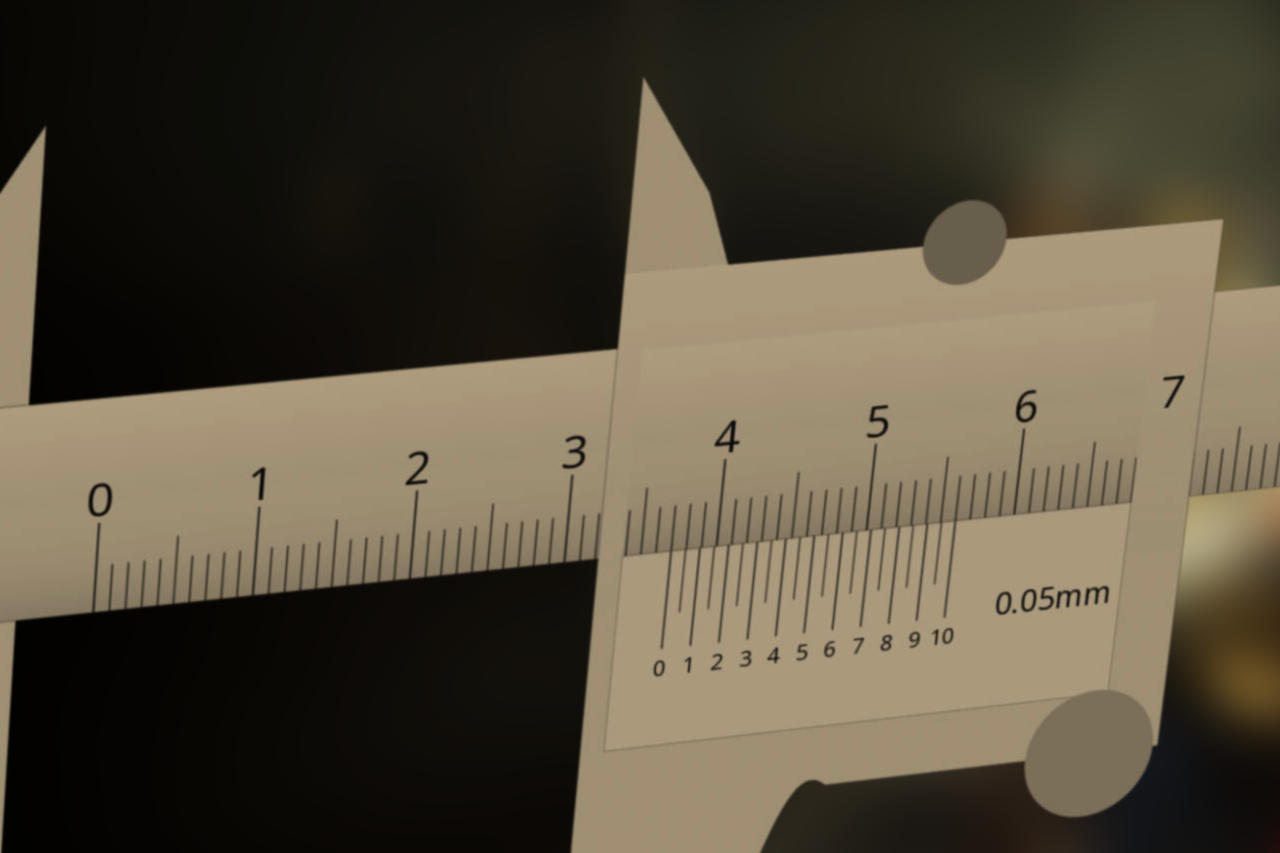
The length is 37.0mm
